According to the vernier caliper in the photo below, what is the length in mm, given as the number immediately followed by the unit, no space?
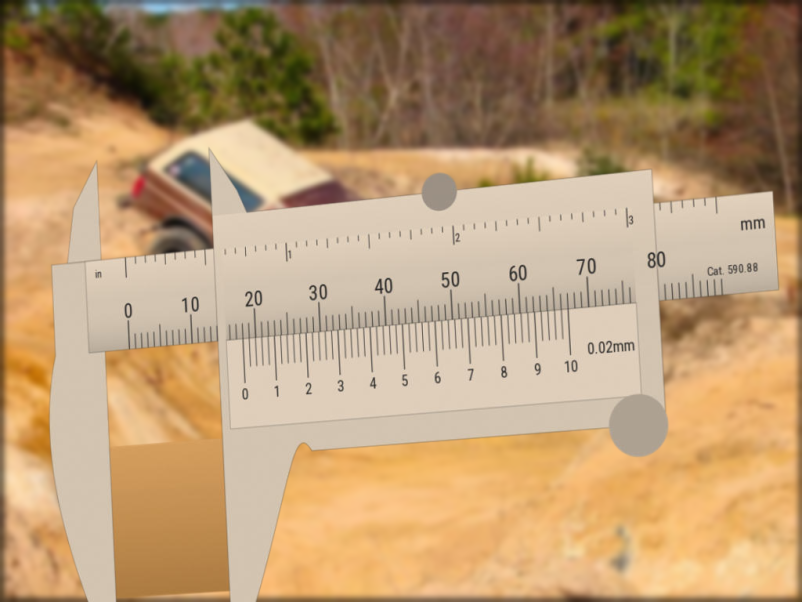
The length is 18.0mm
